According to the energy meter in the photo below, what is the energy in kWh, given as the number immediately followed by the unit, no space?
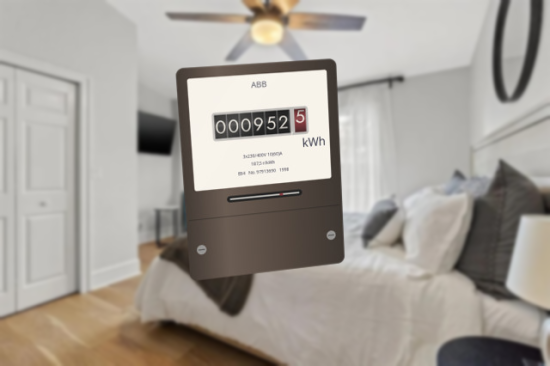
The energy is 952.5kWh
